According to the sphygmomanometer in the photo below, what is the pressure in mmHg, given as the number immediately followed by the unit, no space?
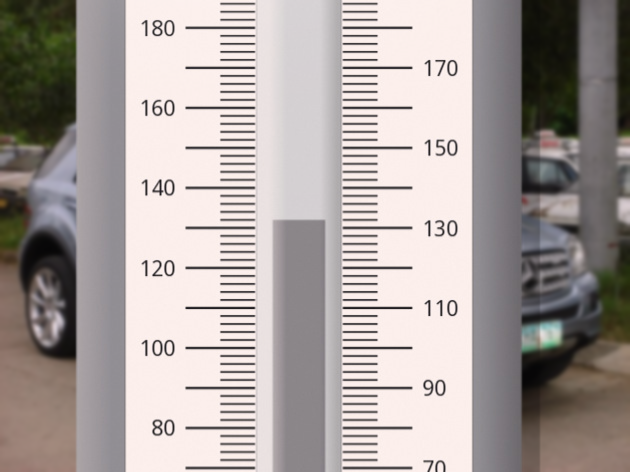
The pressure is 132mmHg
